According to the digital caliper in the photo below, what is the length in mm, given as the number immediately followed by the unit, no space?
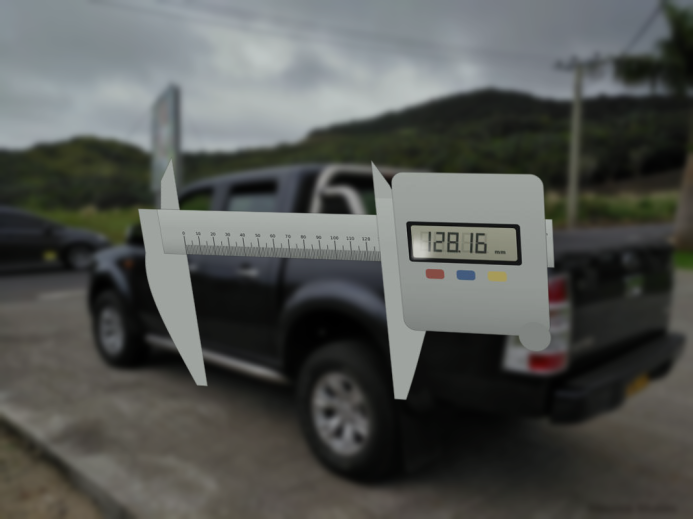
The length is 128.16mm
